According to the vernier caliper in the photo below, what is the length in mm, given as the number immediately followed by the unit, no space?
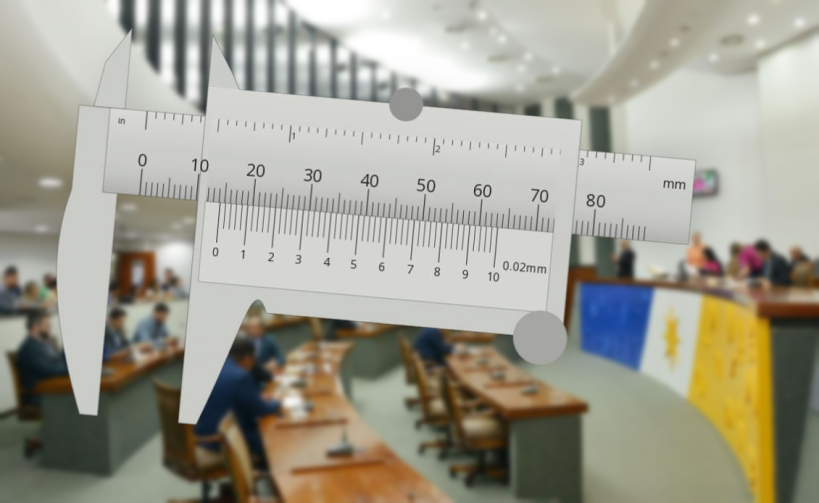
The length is 14.2mm
